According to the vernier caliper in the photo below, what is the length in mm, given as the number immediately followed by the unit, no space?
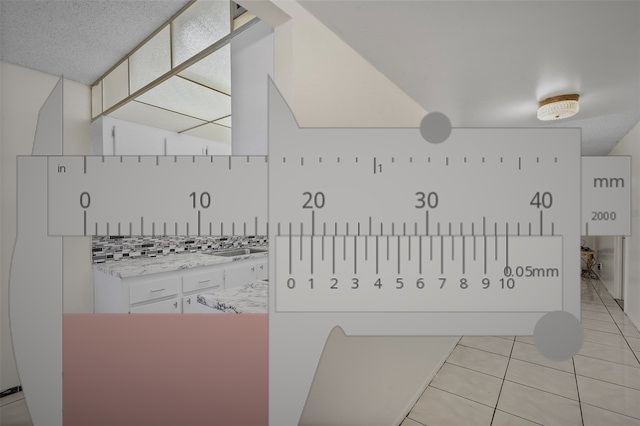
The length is 18.0mm
